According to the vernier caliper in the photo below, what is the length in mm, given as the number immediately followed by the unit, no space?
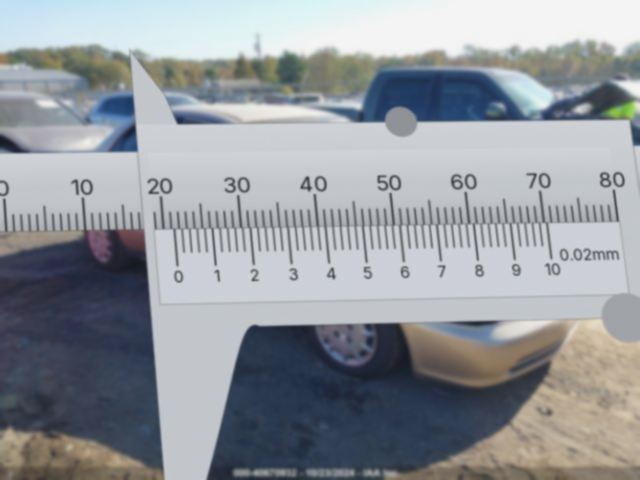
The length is 21.4mm
